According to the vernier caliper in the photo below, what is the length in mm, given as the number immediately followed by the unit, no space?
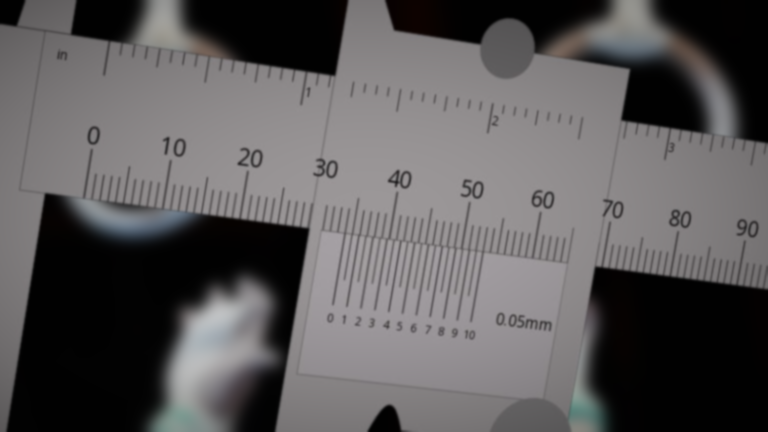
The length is 34.0mm
